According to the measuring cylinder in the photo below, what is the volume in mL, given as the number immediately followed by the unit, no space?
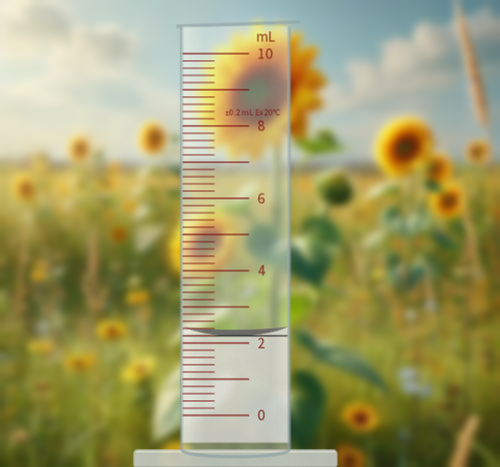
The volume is 2.2mL
